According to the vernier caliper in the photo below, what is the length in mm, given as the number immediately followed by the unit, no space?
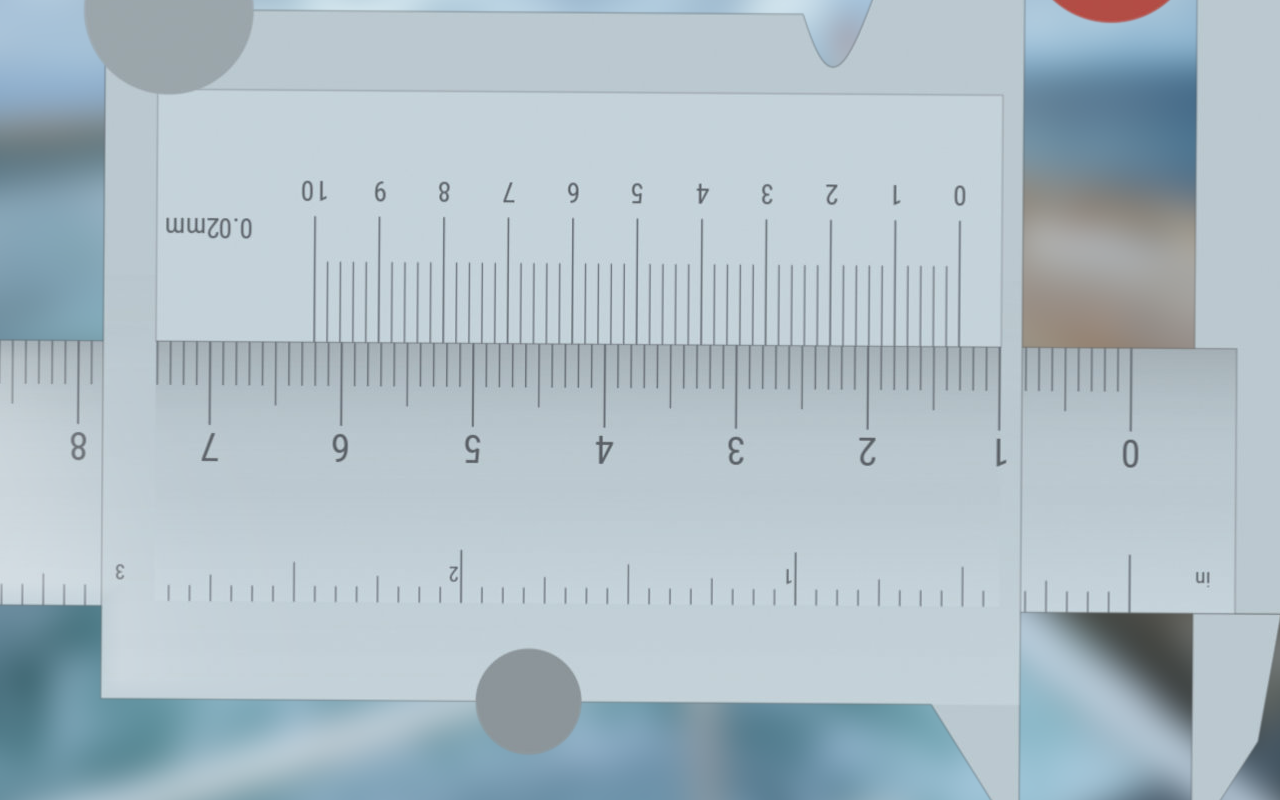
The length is 13.1mm
